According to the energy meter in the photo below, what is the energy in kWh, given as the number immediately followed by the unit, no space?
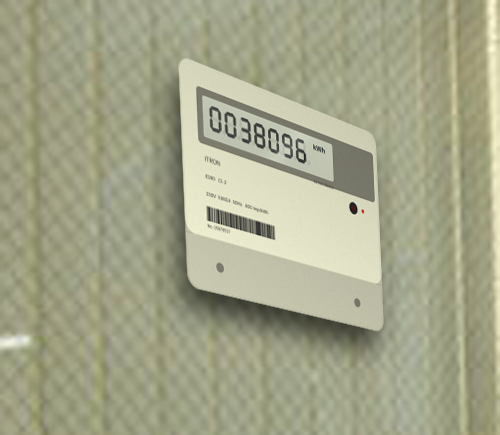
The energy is 38096kWh
